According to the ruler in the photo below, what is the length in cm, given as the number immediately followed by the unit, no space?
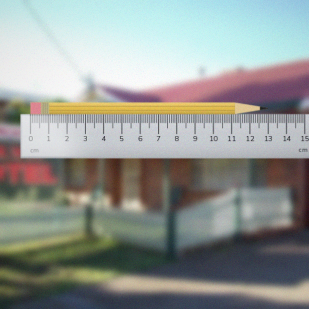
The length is 13cm
